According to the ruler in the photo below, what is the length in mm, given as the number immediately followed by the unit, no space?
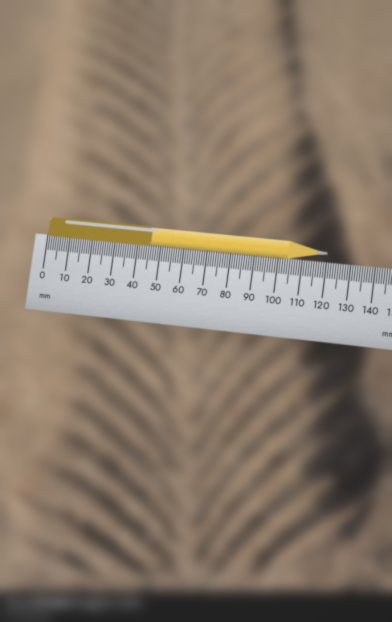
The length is 120mm
